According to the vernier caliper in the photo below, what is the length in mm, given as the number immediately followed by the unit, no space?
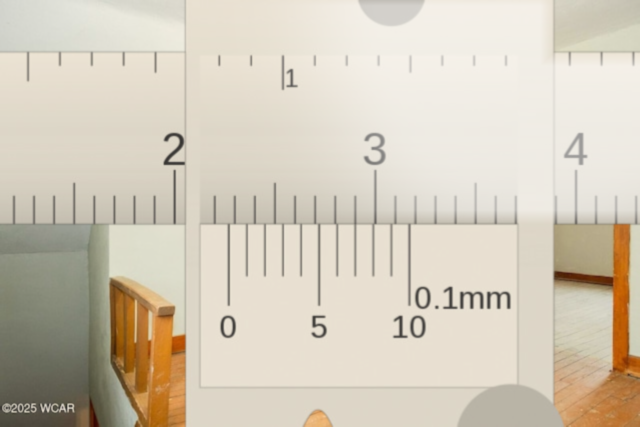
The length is 22.7mm
